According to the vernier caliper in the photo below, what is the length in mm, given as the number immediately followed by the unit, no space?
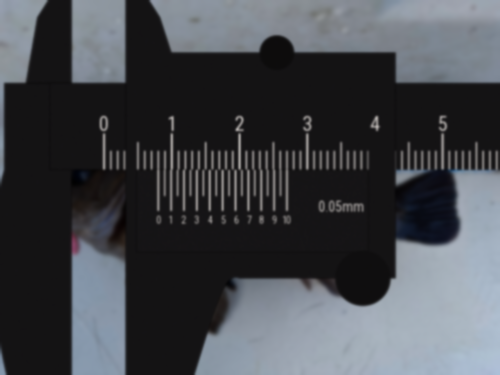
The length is 8.0mm
